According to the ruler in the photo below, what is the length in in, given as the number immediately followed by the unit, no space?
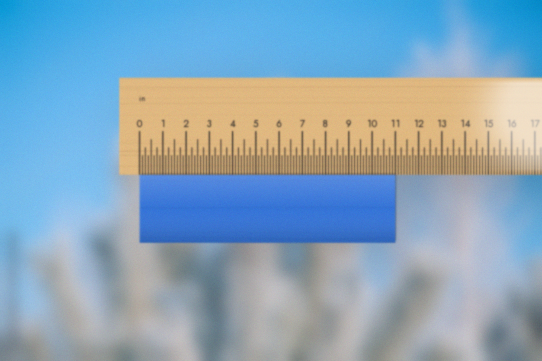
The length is 11in
